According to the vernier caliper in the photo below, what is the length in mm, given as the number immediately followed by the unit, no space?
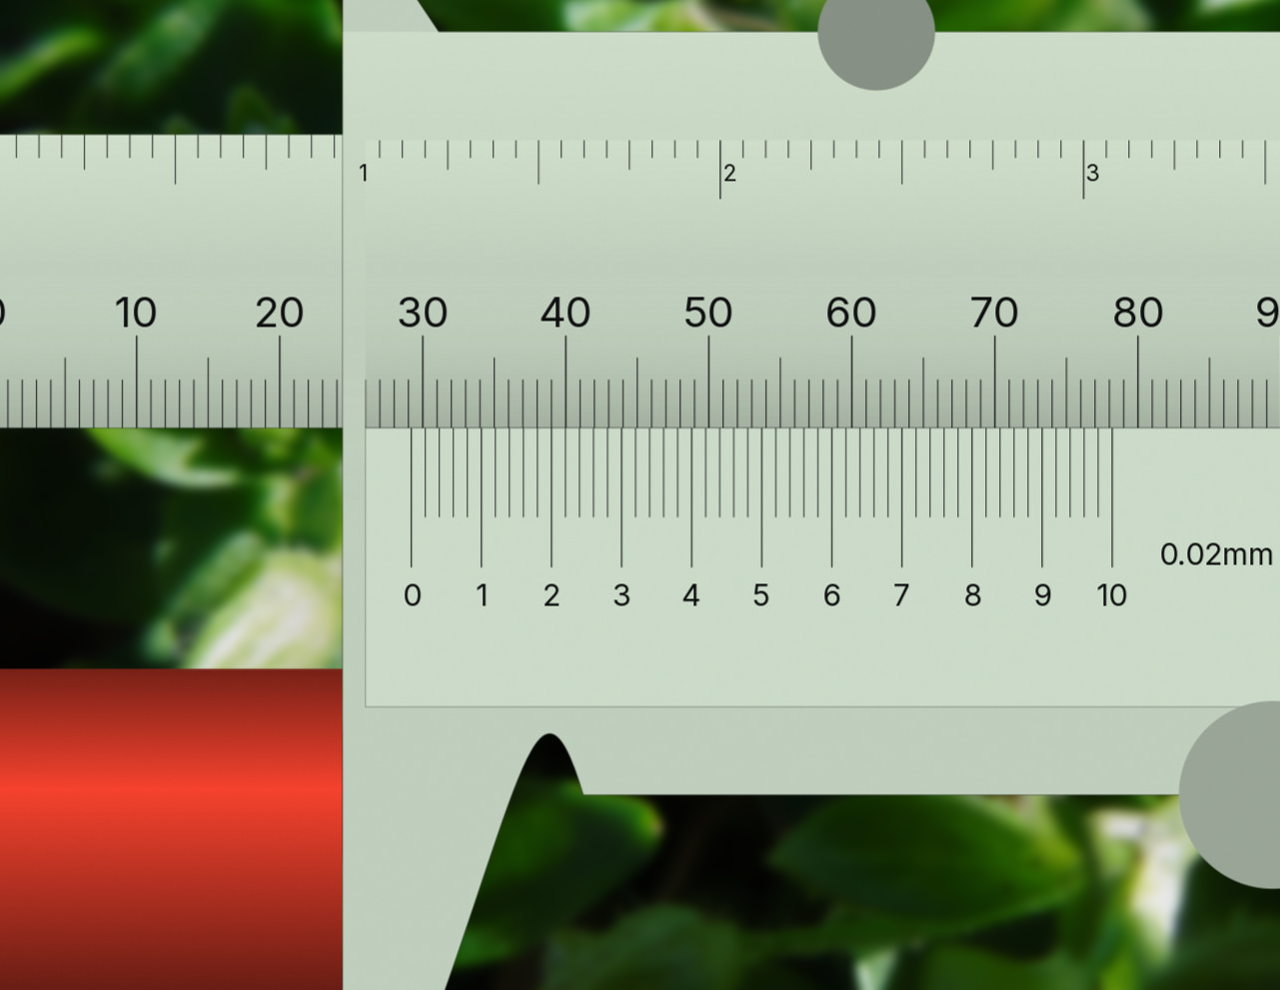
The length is 29.2mm
